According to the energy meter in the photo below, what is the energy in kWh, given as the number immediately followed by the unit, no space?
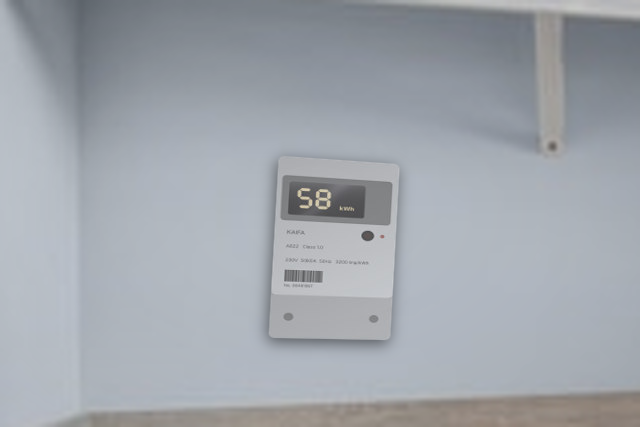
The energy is 58kWh
